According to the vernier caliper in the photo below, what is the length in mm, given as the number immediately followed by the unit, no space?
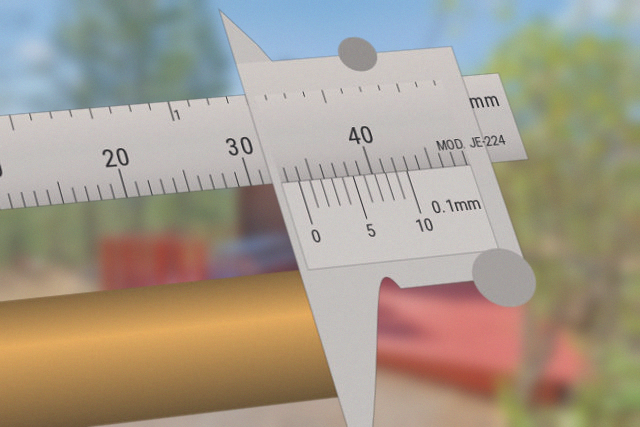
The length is 33.9mm
